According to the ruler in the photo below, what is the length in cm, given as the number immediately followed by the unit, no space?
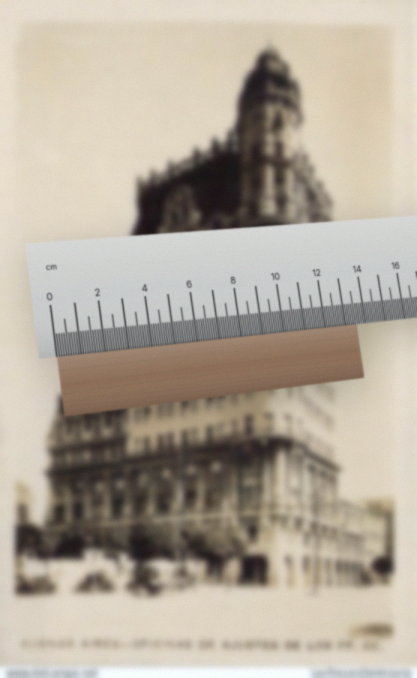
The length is 13.5cm
